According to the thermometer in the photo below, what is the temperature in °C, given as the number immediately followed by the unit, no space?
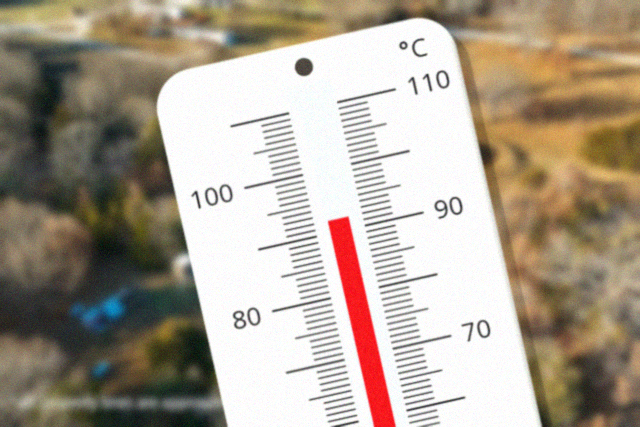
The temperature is 92°C
